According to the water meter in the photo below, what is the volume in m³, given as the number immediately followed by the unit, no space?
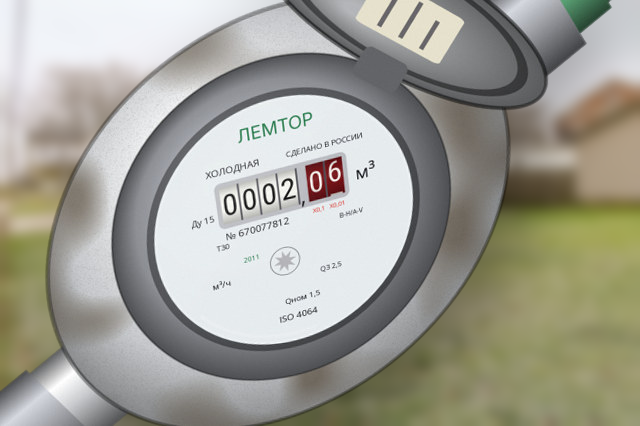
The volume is 2.06m³
